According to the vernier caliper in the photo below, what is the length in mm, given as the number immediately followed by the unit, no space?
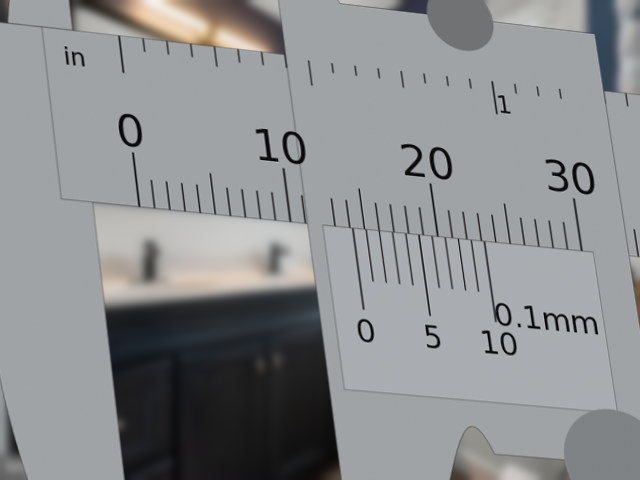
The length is 14.2mm
